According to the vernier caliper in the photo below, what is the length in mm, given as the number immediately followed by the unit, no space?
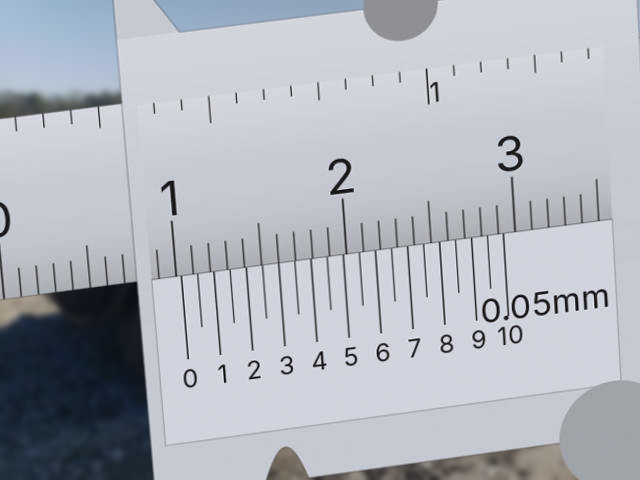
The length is 10.3mm
